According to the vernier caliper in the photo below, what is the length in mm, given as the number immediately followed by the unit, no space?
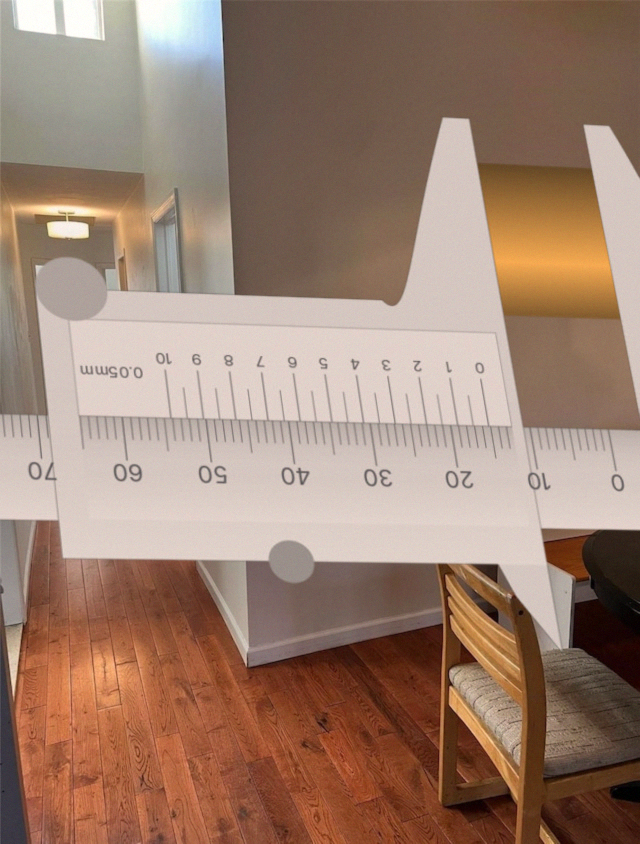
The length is 15.2mm
